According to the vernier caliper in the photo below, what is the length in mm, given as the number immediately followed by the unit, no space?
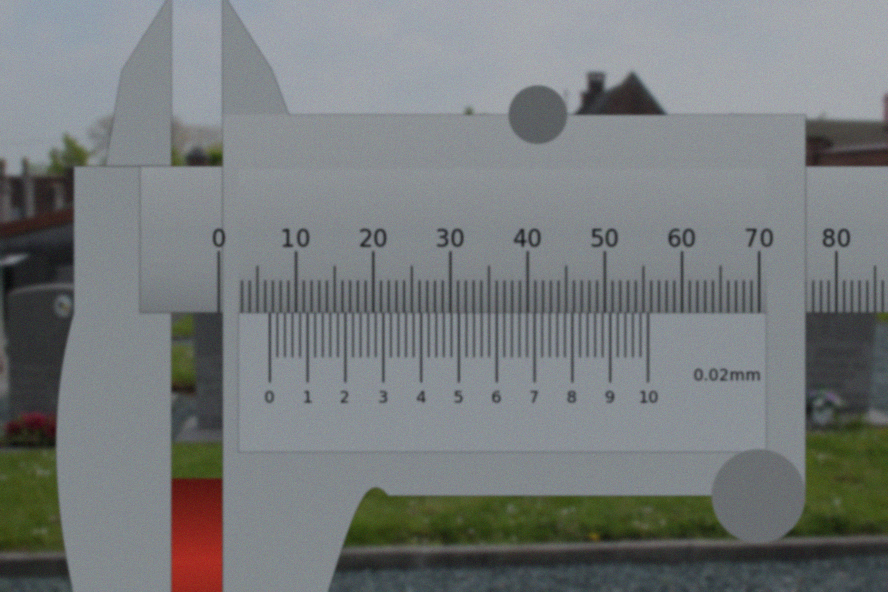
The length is 6.6mm
